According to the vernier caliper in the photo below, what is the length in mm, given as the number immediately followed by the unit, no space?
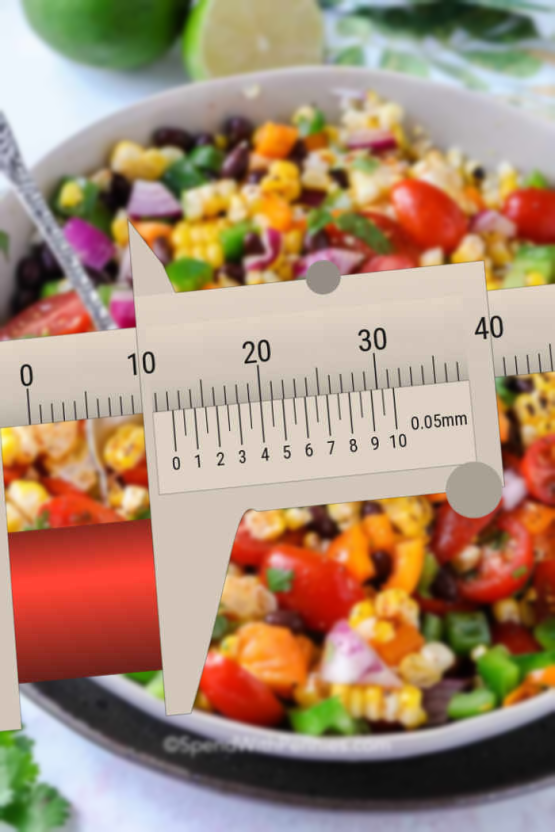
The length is 12.4mm
